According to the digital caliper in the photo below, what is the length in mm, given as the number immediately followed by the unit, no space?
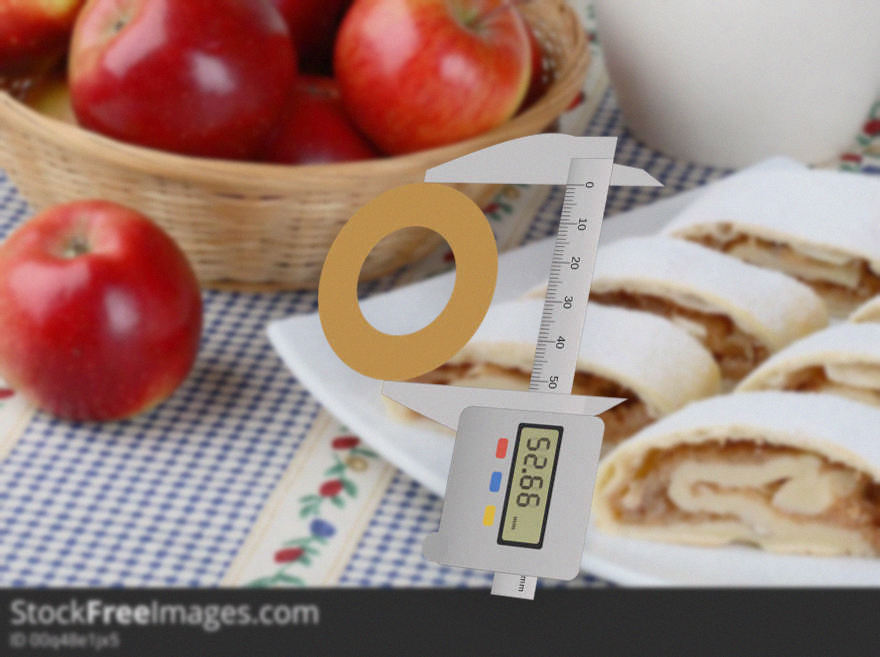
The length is 52.66mm
